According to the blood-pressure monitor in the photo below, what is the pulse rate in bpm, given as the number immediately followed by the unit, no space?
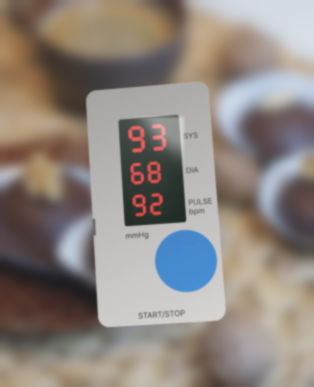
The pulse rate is 92bpm
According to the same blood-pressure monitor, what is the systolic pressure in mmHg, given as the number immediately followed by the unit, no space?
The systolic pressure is 93mmHg
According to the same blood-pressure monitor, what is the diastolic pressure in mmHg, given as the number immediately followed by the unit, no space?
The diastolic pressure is 68mmHg
